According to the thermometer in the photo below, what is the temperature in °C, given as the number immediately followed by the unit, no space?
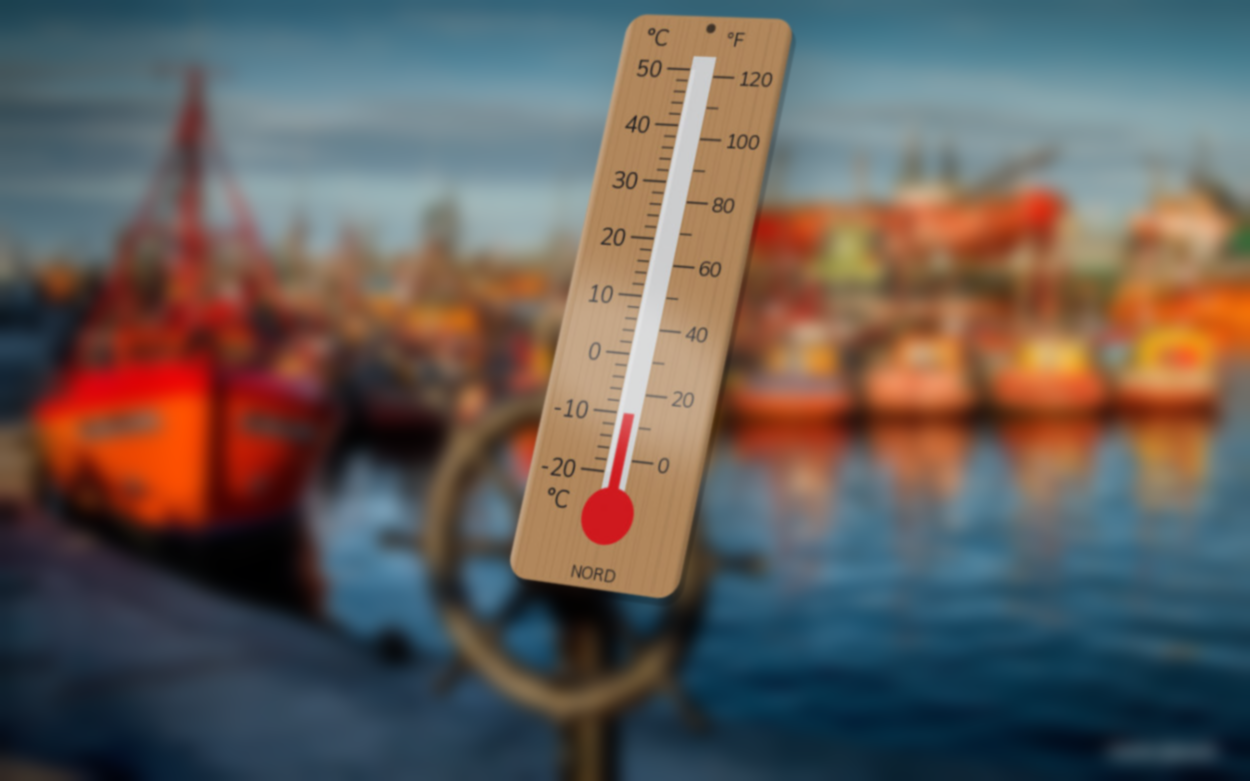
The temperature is -10°C
